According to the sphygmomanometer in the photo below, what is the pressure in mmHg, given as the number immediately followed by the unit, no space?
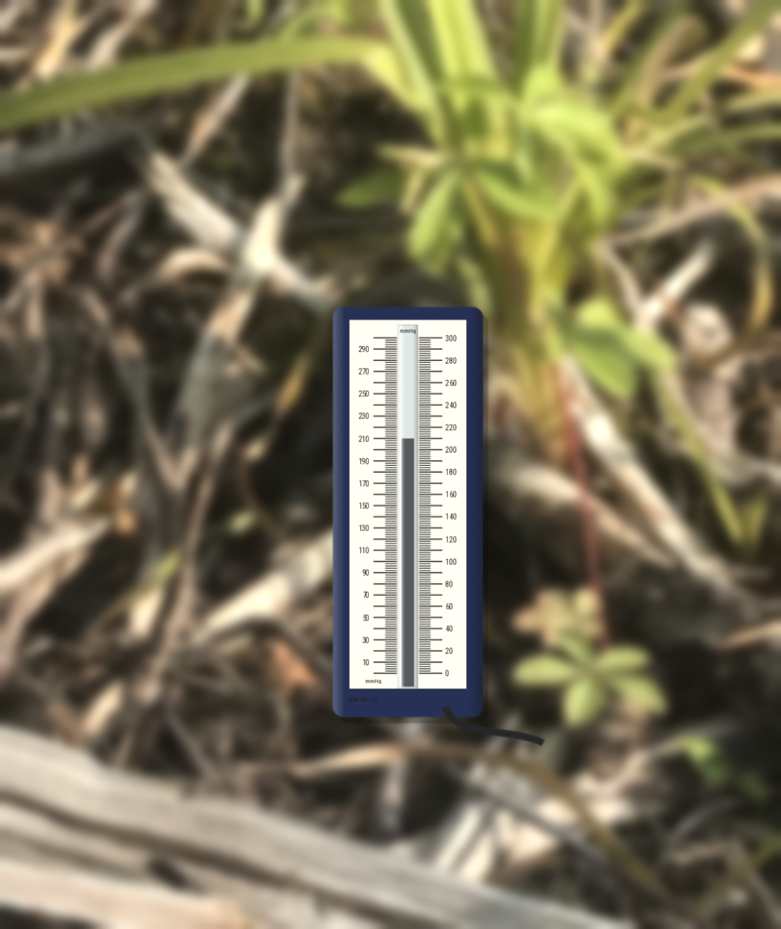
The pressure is 210mmHg
